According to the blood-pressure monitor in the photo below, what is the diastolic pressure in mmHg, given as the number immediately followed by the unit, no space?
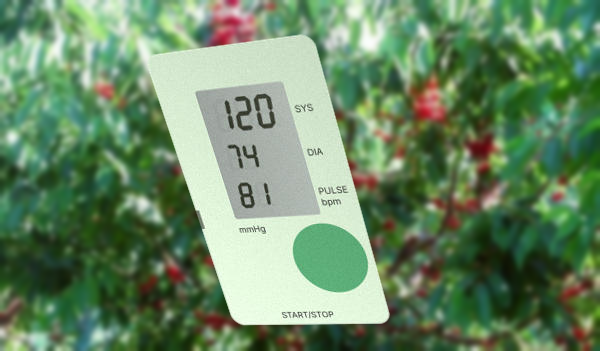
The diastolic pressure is 74mmHg
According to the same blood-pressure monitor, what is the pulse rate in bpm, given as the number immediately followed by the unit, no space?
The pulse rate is 81bpm
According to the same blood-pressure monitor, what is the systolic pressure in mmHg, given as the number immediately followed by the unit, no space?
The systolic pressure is 120mmHg
